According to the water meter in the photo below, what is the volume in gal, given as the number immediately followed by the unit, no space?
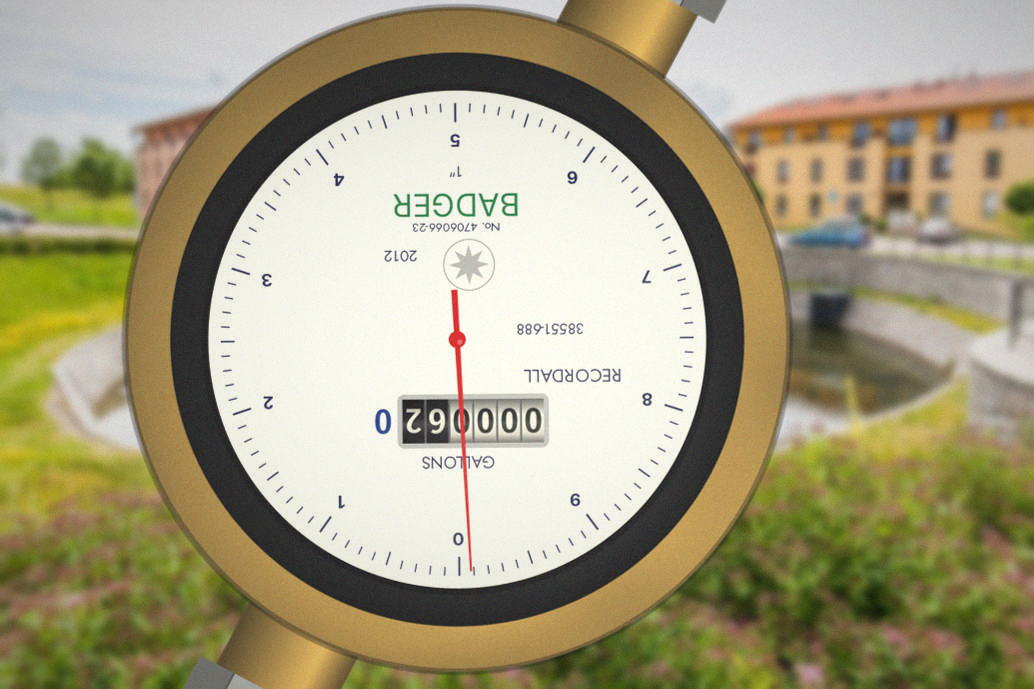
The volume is 619.9gal
